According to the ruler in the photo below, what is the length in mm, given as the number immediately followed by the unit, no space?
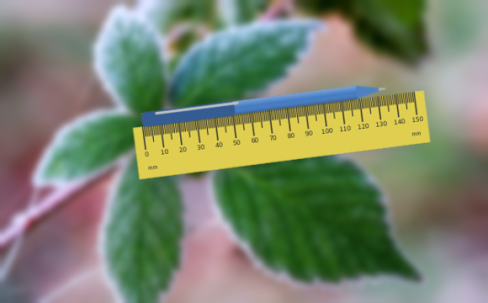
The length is 135mm
